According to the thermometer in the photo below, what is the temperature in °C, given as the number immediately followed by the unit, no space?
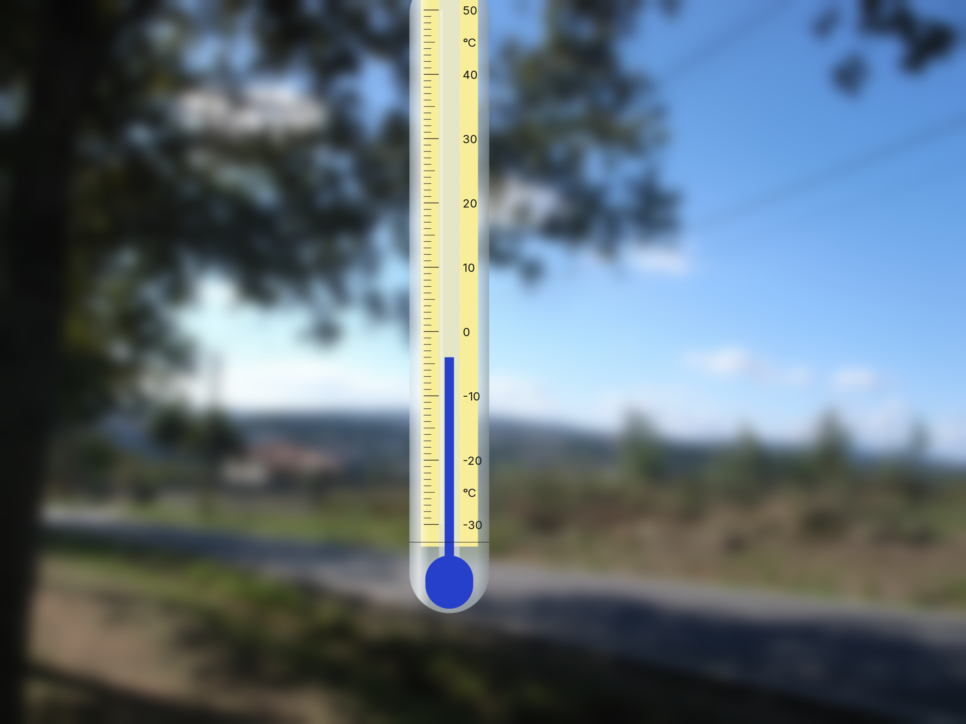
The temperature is -4°C
